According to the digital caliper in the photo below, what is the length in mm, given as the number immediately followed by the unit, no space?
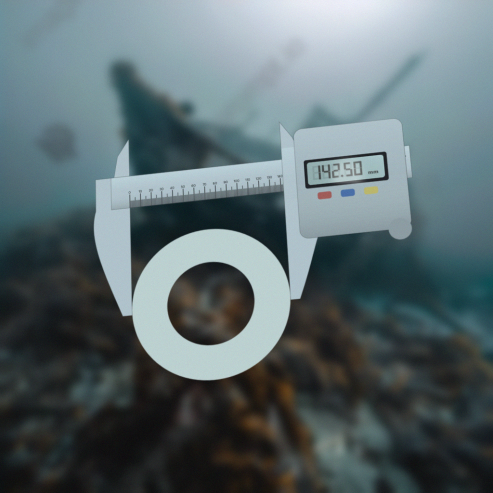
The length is 142.50mm
